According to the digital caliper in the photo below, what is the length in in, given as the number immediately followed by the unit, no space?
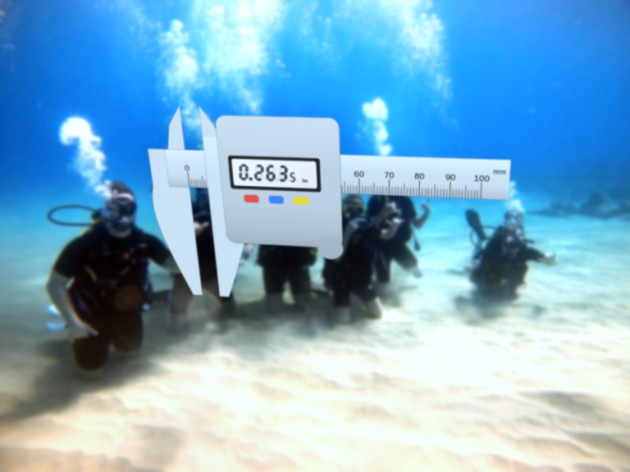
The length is 0.2635in
